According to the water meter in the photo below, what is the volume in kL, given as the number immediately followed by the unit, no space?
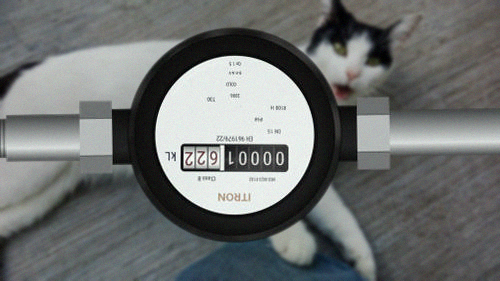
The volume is 1.622kL
